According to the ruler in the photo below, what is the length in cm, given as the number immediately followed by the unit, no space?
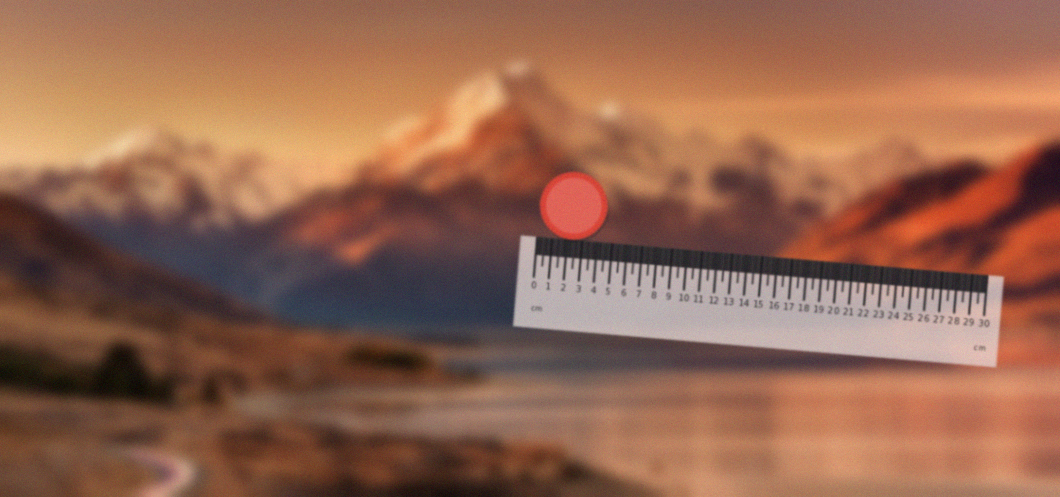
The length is 4.5cm
